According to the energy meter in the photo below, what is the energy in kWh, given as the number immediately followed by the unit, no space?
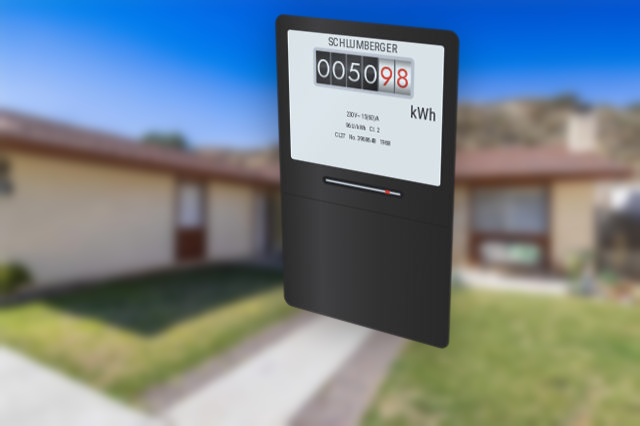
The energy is 50.98kWh
